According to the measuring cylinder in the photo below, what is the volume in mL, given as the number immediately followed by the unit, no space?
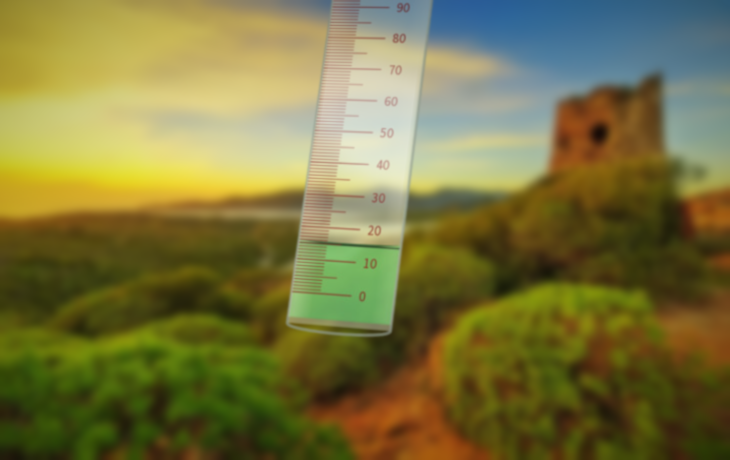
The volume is 15mL
